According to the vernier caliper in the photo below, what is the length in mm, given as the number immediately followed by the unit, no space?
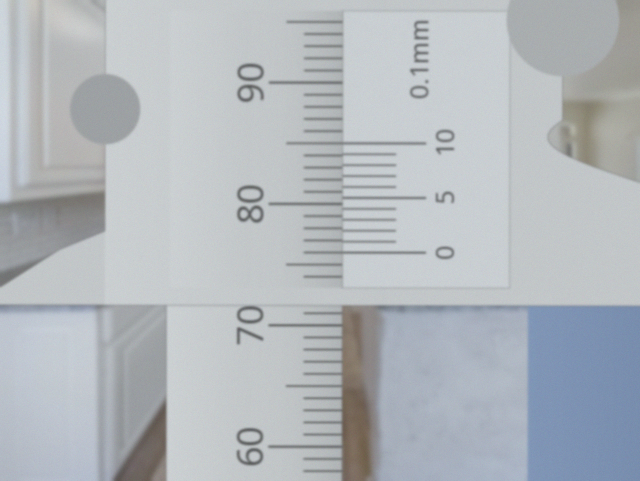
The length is 76.0mm
